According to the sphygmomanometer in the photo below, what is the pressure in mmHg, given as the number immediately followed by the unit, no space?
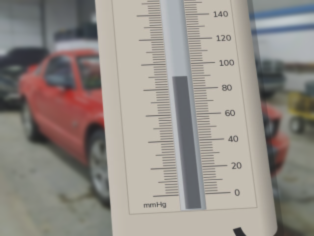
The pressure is 90mmHg
